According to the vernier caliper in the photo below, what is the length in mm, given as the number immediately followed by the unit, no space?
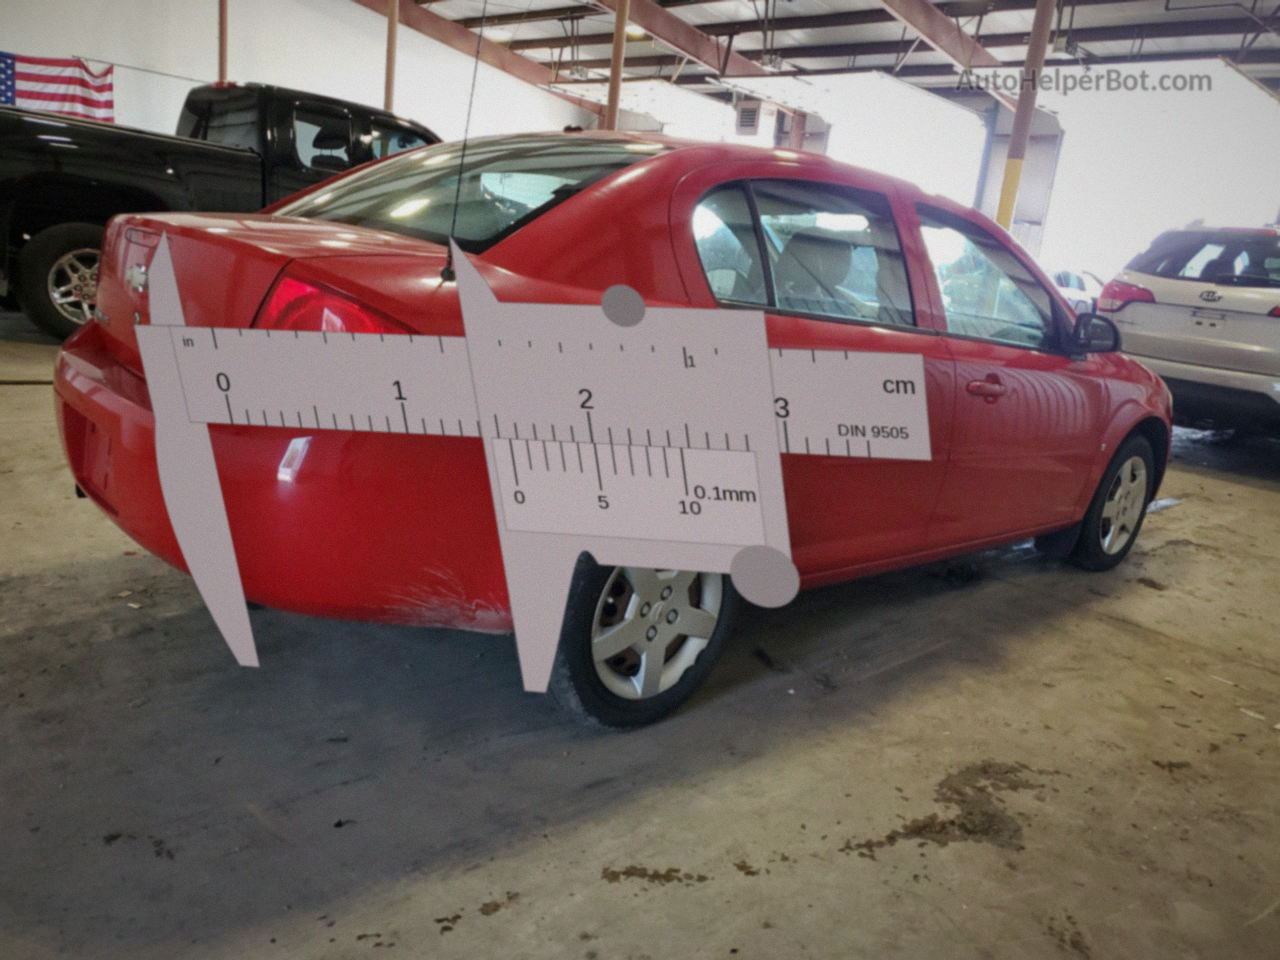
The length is 15.6mm
